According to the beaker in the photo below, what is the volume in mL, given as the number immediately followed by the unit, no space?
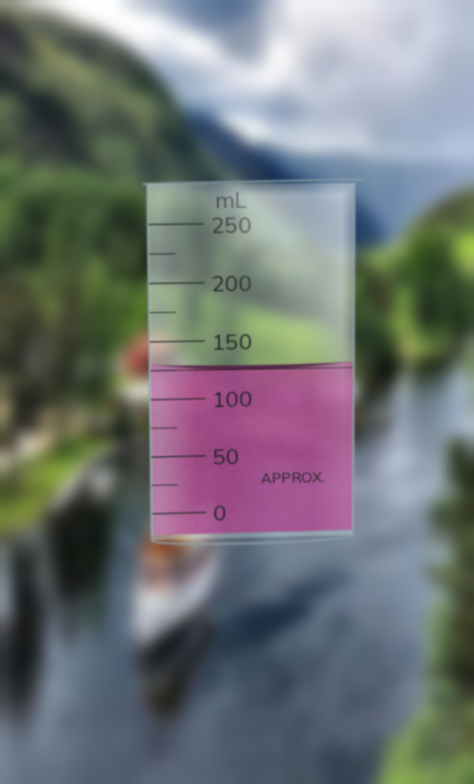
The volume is 125mL
